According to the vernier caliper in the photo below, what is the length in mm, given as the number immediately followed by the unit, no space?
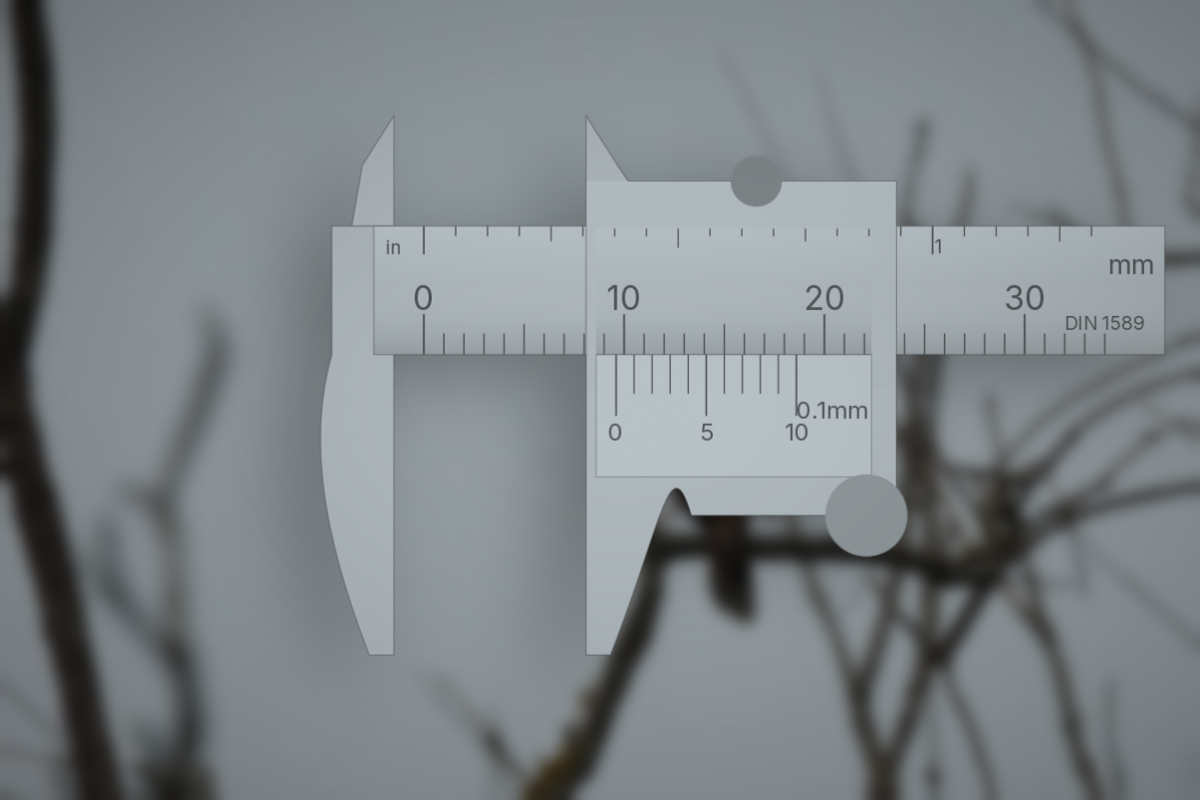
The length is 9.6mm
